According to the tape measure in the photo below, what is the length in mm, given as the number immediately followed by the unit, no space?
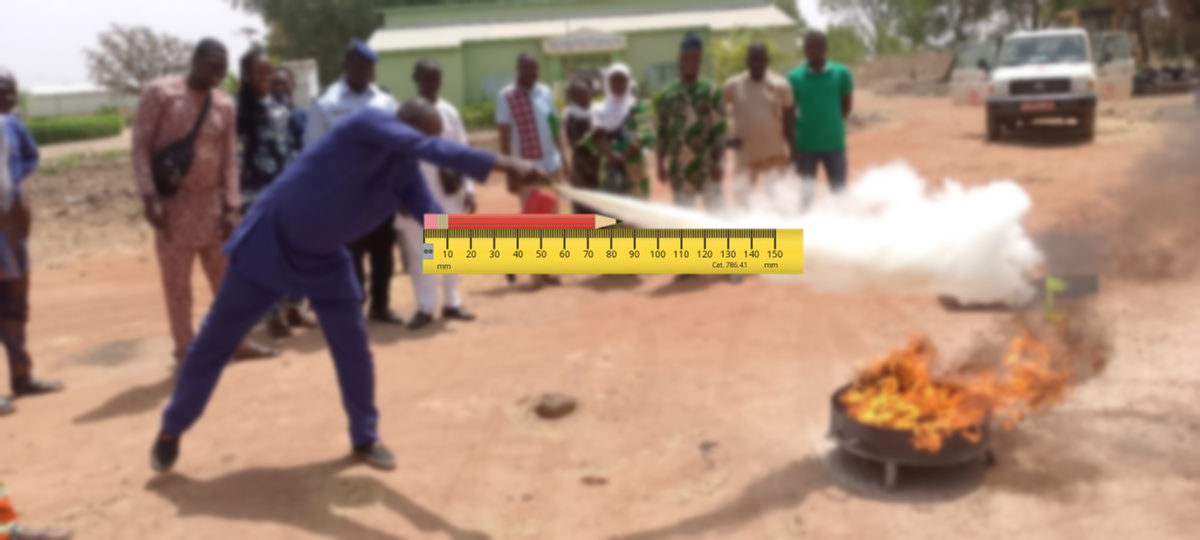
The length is 85mm
